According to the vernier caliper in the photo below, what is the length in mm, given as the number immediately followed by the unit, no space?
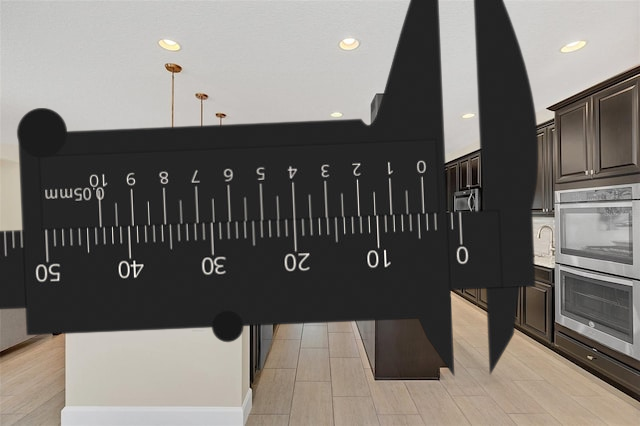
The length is 4.4mm
